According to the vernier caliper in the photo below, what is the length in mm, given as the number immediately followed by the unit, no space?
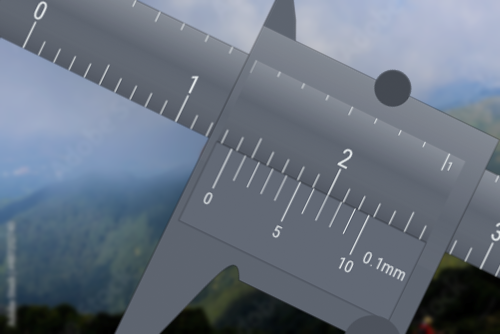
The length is 13.7mm
